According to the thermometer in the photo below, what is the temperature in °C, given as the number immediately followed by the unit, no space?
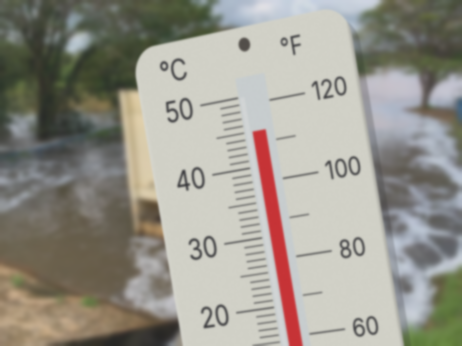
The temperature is 45°C
